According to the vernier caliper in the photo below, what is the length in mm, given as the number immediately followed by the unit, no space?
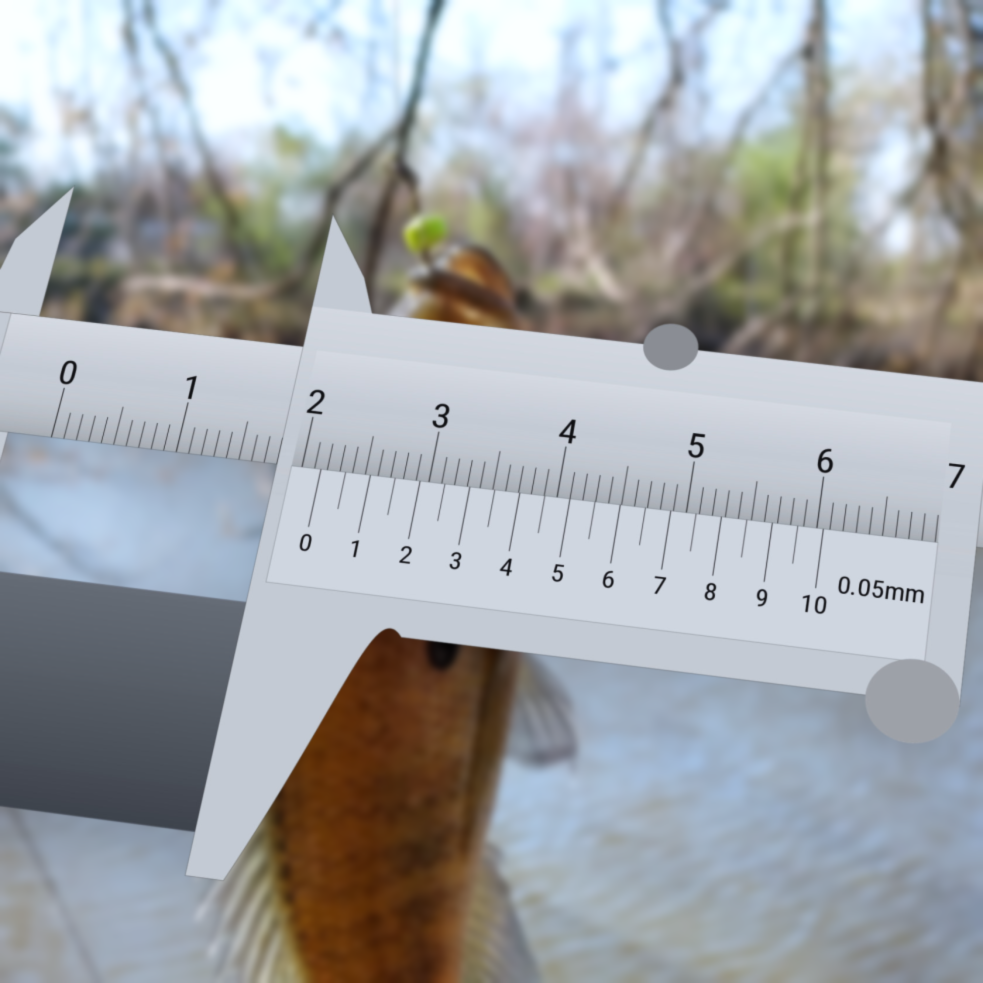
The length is 21.5mm
